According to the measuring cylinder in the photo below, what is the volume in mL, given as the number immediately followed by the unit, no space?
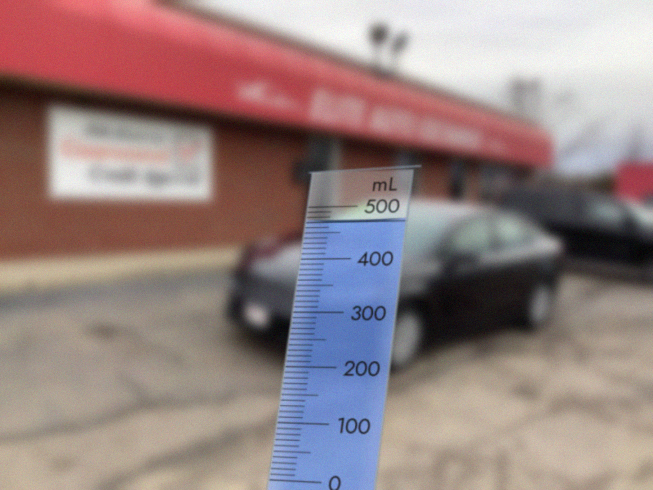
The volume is 470mL
